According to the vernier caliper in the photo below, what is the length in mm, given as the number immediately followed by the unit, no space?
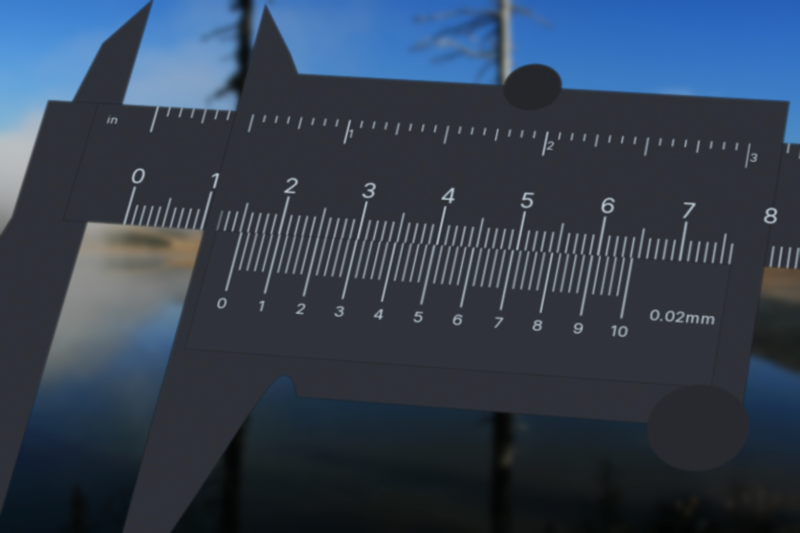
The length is 15.2mm
